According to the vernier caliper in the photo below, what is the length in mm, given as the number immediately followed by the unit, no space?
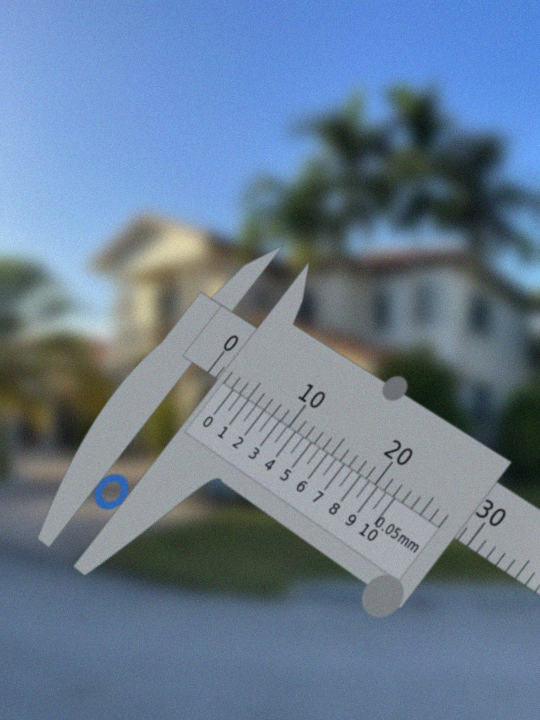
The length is 3.2mm
